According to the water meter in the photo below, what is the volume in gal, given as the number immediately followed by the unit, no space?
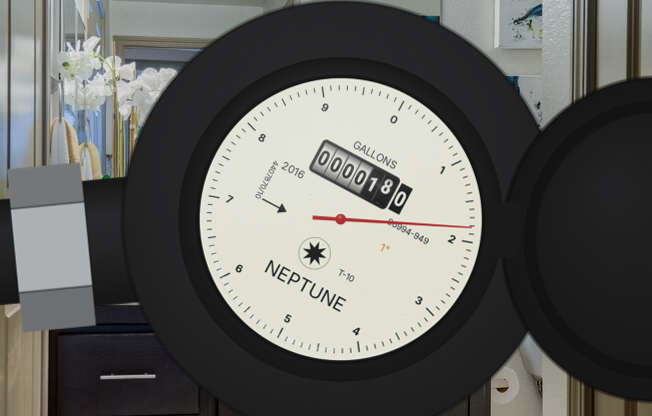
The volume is 181.8gal
